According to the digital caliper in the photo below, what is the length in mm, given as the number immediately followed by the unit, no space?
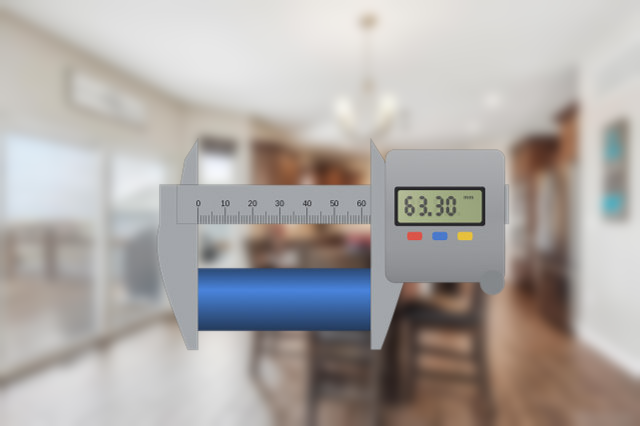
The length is 63.30mm
